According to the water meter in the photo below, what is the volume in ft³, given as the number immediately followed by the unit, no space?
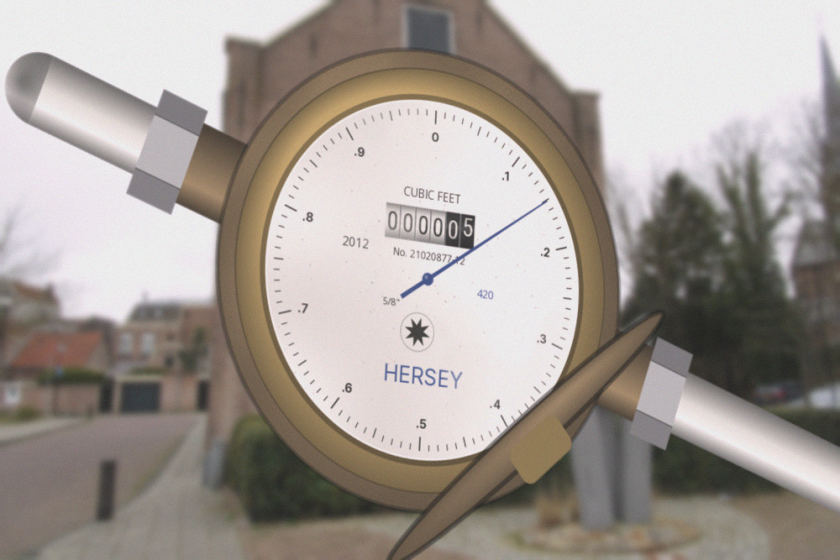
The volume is 5.15ft³
